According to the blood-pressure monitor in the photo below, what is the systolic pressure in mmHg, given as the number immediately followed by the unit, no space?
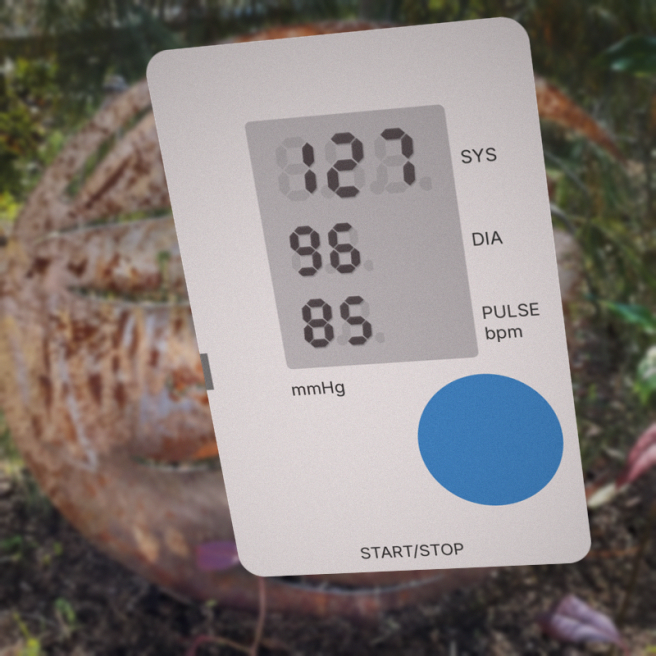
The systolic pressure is 127mmHg
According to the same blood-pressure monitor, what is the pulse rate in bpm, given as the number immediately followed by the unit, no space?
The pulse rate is 85bpm
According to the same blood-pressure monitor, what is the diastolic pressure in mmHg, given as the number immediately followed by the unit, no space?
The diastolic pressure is 96mmHg
